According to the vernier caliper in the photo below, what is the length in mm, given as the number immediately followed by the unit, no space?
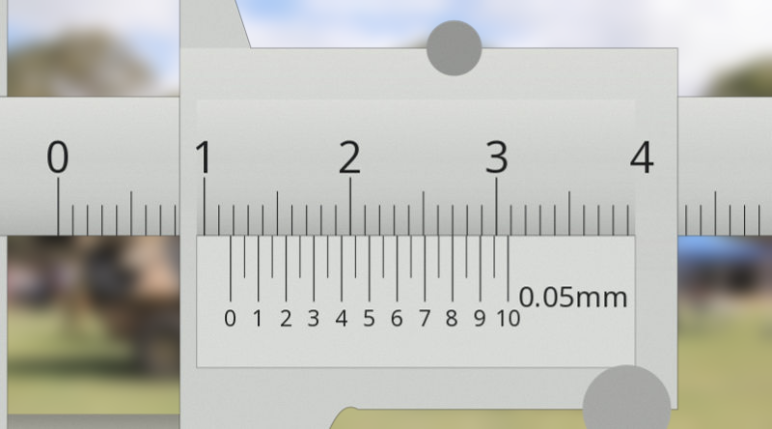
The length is 11.8mm
